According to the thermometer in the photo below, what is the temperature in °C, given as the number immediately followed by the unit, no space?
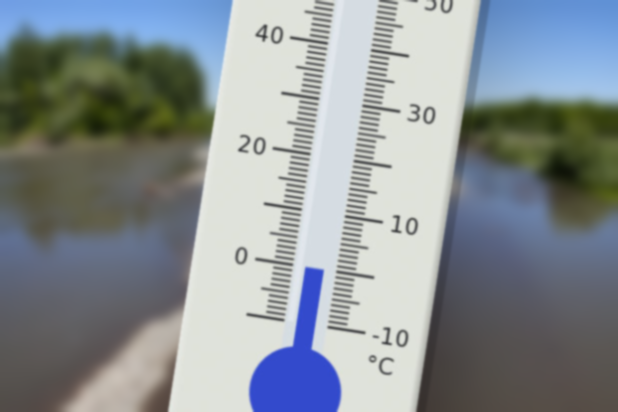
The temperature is 0°C
